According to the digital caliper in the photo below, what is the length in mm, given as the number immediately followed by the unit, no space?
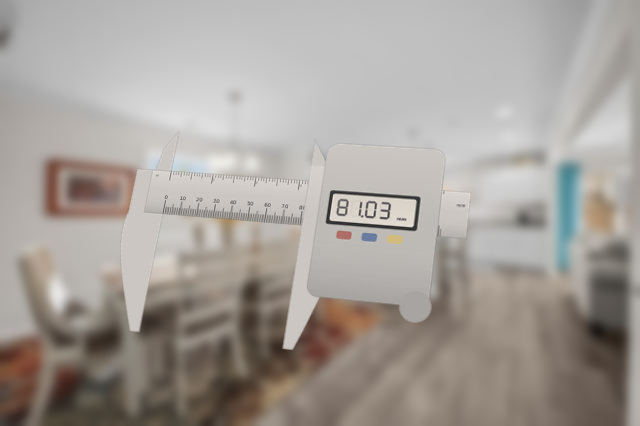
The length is 81.03mm
